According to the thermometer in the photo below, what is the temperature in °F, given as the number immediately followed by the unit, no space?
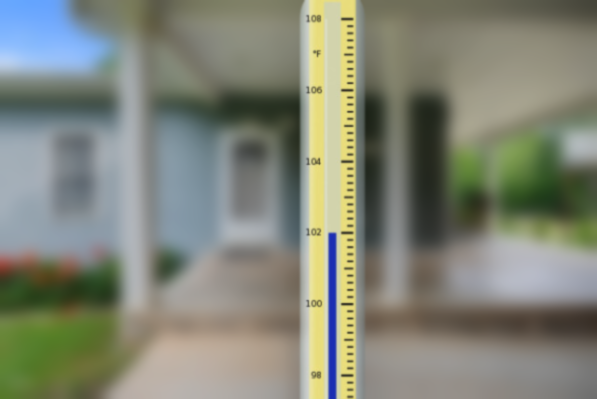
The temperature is 102°F
